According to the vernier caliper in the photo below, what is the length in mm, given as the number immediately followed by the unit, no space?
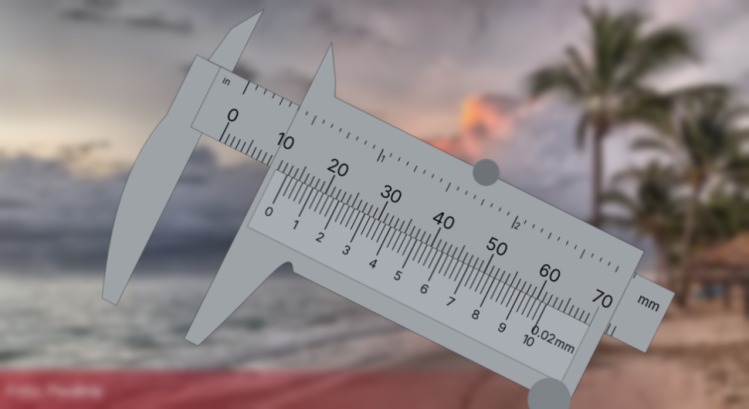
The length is 12.8mm
